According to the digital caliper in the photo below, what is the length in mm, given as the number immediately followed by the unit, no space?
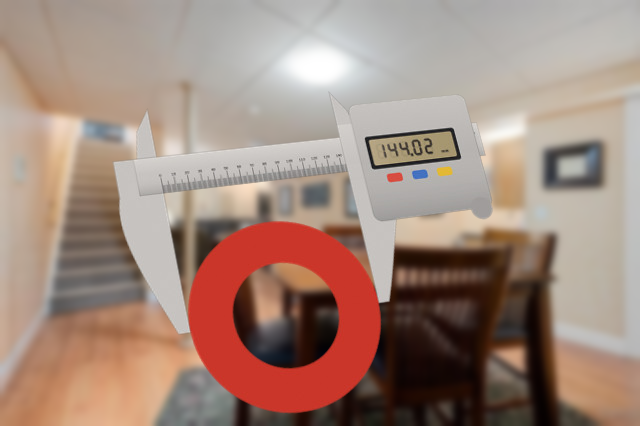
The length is 144.02mm
